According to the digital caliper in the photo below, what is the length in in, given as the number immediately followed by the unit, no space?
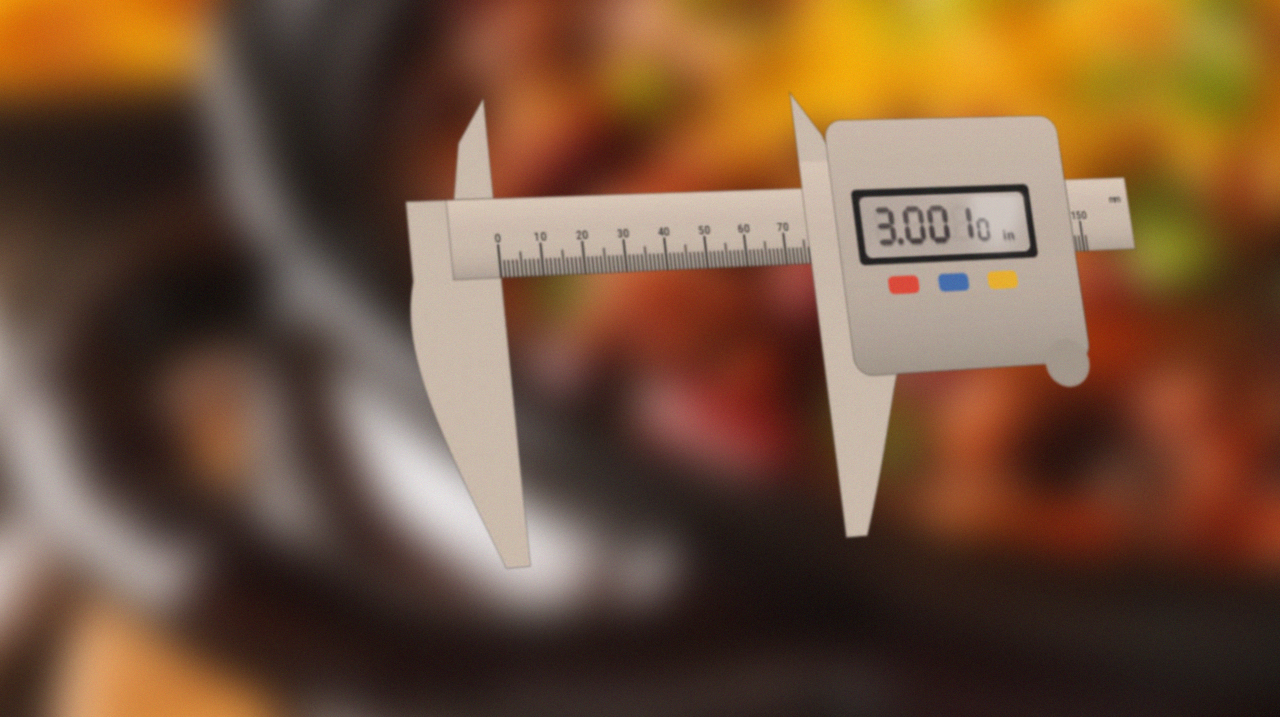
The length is 3.0010in
